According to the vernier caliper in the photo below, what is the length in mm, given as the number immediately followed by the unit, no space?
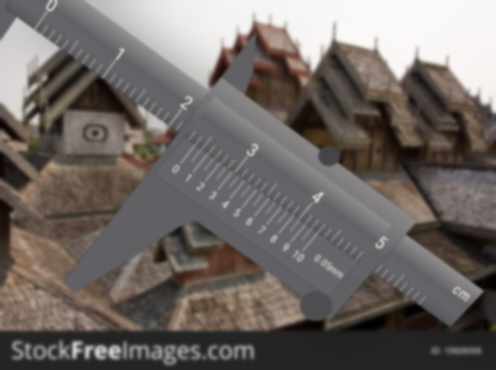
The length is 24.0mm
